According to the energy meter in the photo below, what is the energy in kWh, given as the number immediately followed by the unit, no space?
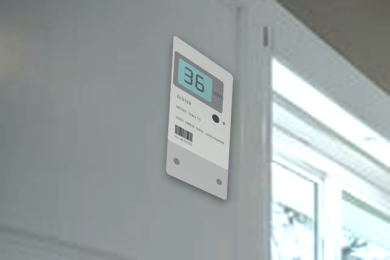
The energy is 36kWh
